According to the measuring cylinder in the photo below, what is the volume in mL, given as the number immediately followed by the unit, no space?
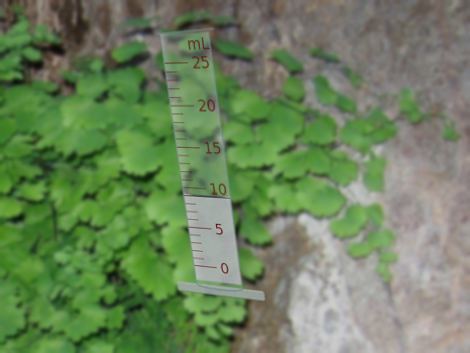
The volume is 9mL
